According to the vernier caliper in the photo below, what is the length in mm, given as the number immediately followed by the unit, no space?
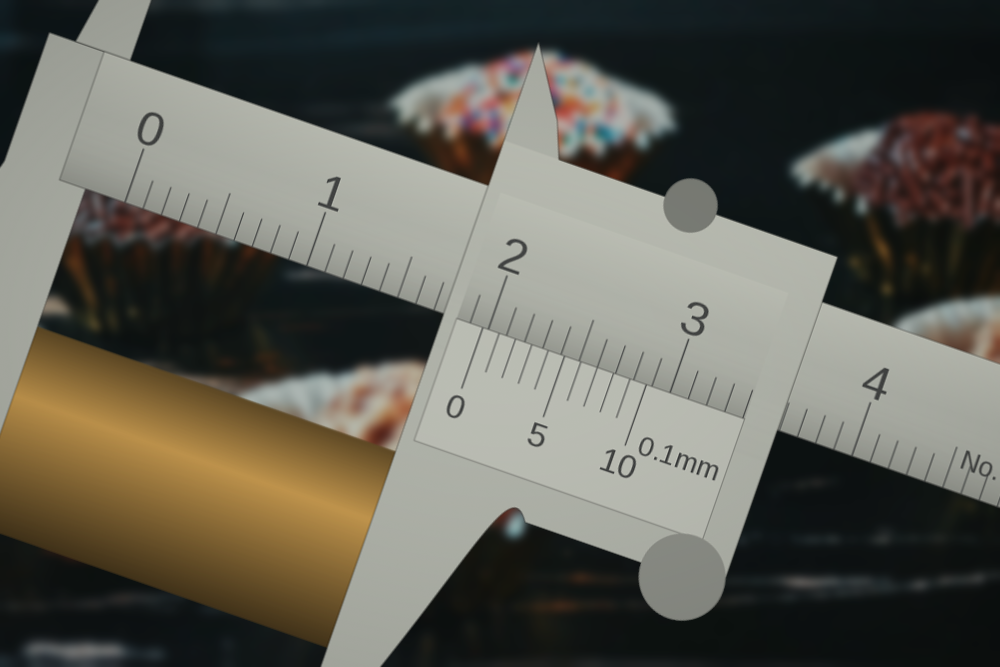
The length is 19.7mm
